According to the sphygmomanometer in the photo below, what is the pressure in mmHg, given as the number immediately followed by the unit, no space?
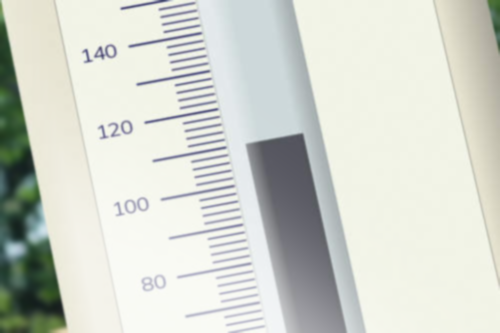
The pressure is 110mmHg
